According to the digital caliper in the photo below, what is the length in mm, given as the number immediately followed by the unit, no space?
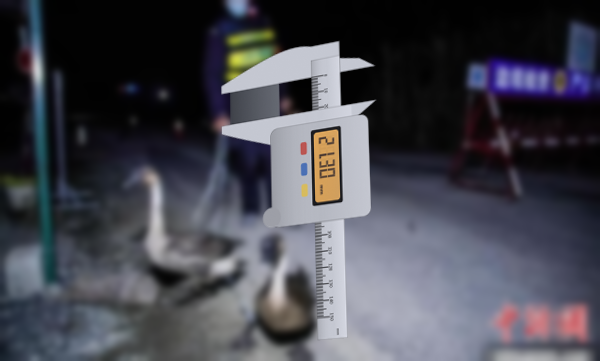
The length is 21.30mm
